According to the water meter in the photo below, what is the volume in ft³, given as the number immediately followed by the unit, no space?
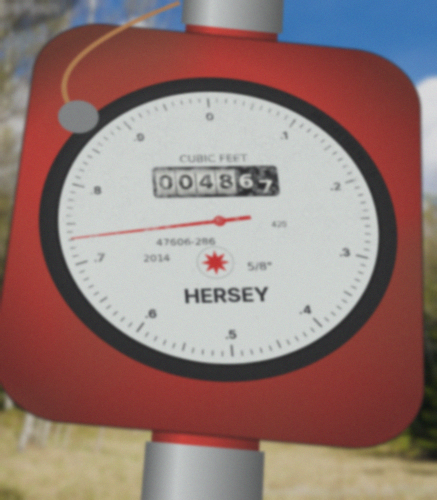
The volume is 4866.73ft³
